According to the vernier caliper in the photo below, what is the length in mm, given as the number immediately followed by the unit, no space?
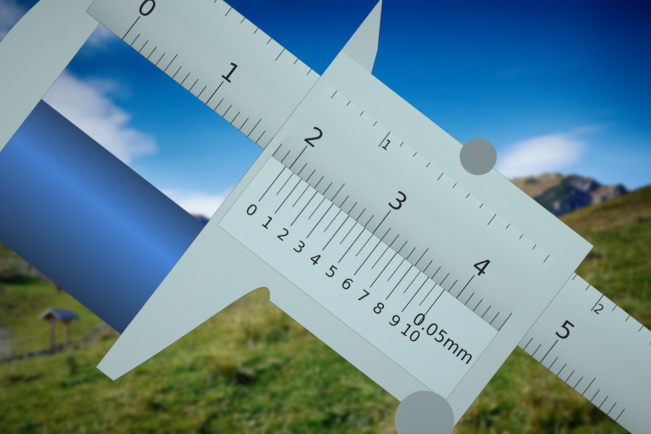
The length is 19.6mm
